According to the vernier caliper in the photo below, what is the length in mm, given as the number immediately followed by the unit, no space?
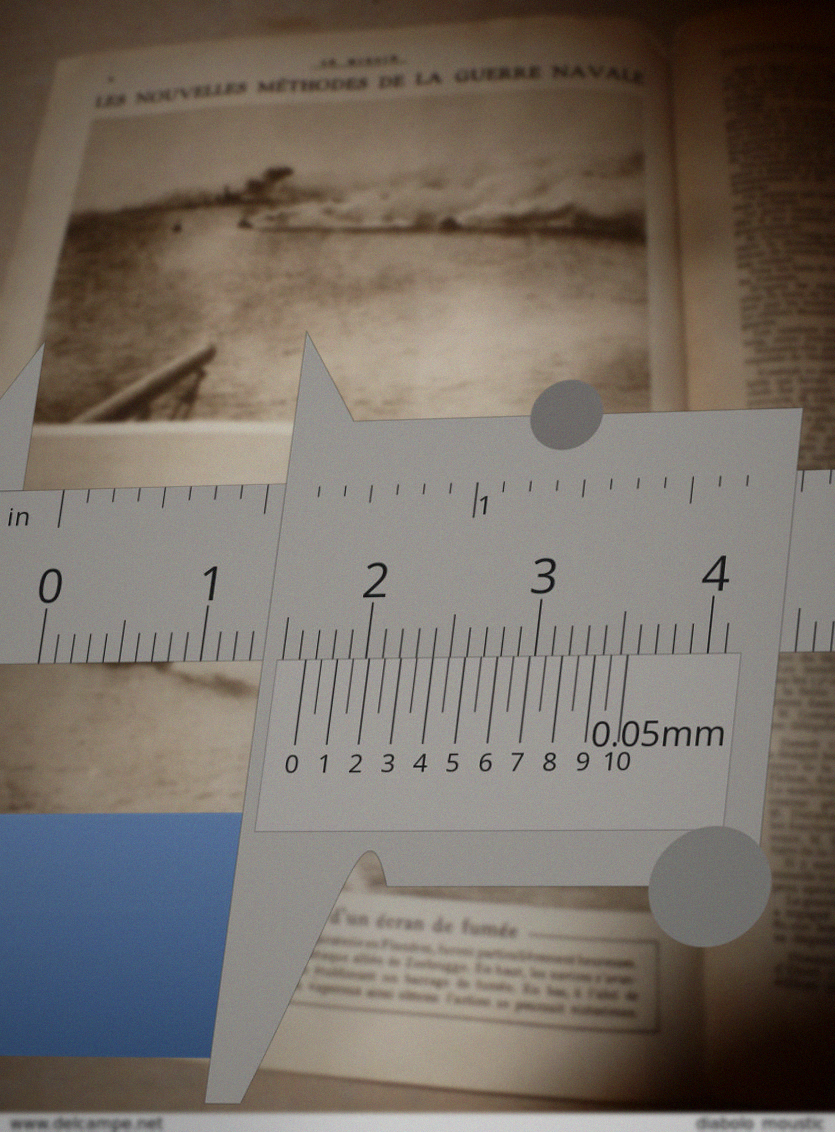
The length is 16.4mm
